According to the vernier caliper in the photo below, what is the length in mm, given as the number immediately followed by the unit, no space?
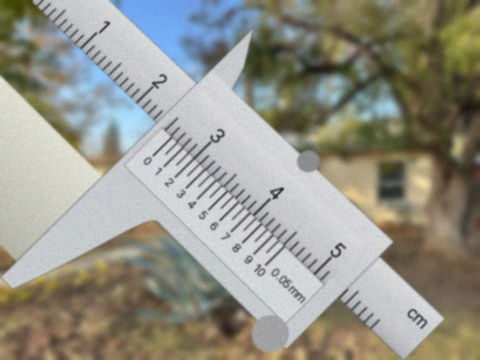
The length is 26.2mm
